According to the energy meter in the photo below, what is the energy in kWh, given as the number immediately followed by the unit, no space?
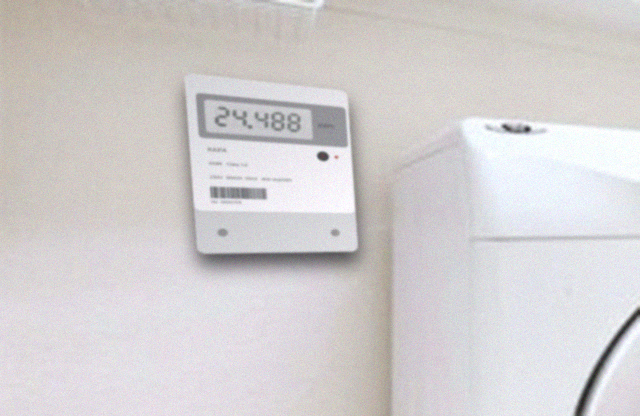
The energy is 24.488kWh
